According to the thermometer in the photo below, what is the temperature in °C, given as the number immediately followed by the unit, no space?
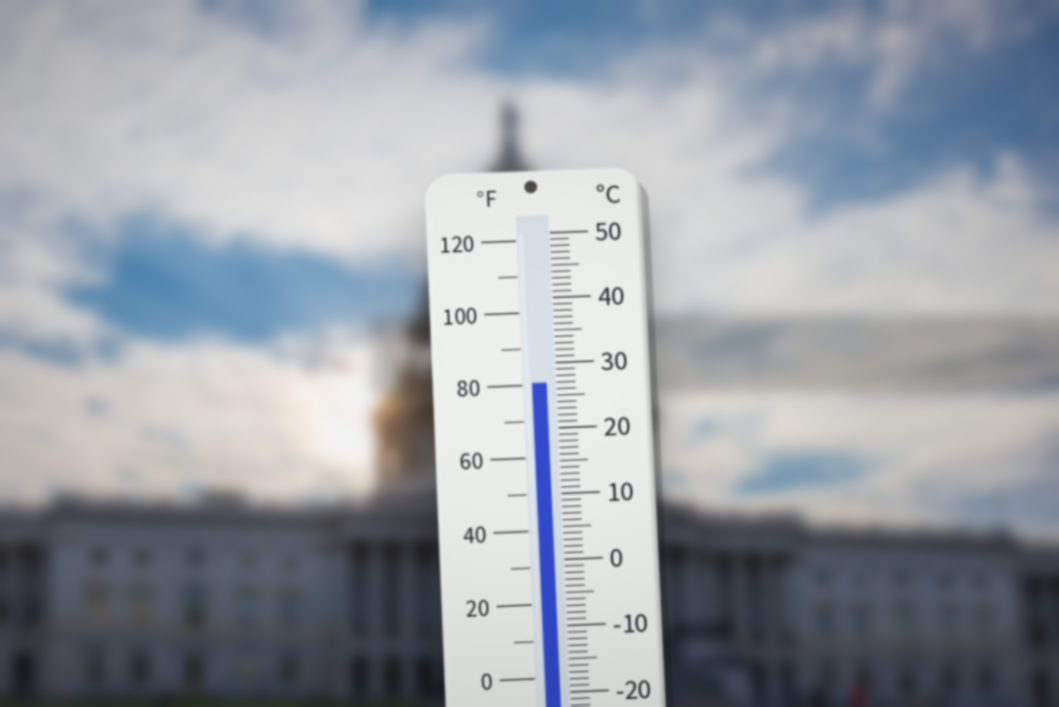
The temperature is 27°C
